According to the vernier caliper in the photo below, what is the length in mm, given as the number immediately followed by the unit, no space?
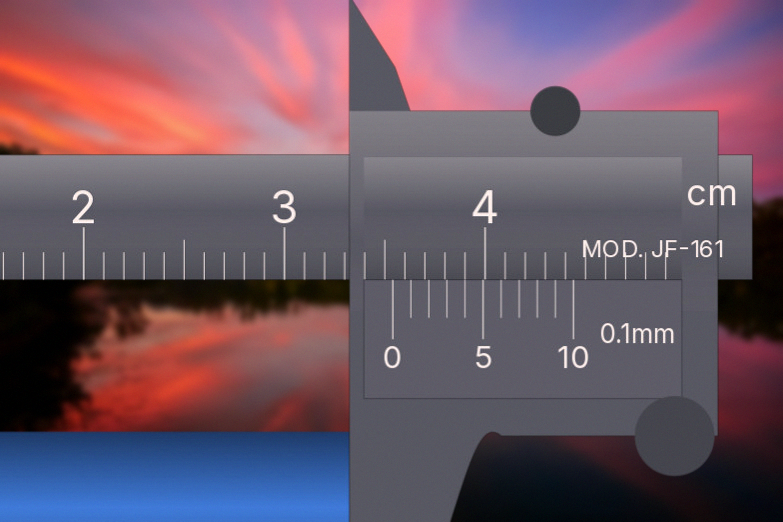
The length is 35.4mm
